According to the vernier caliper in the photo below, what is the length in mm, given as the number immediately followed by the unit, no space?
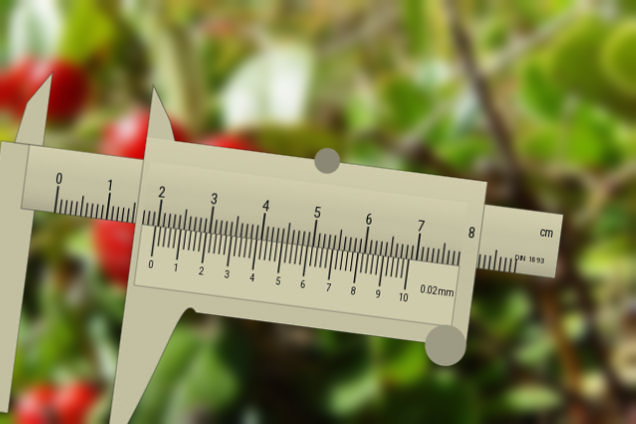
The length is 19.5mm
